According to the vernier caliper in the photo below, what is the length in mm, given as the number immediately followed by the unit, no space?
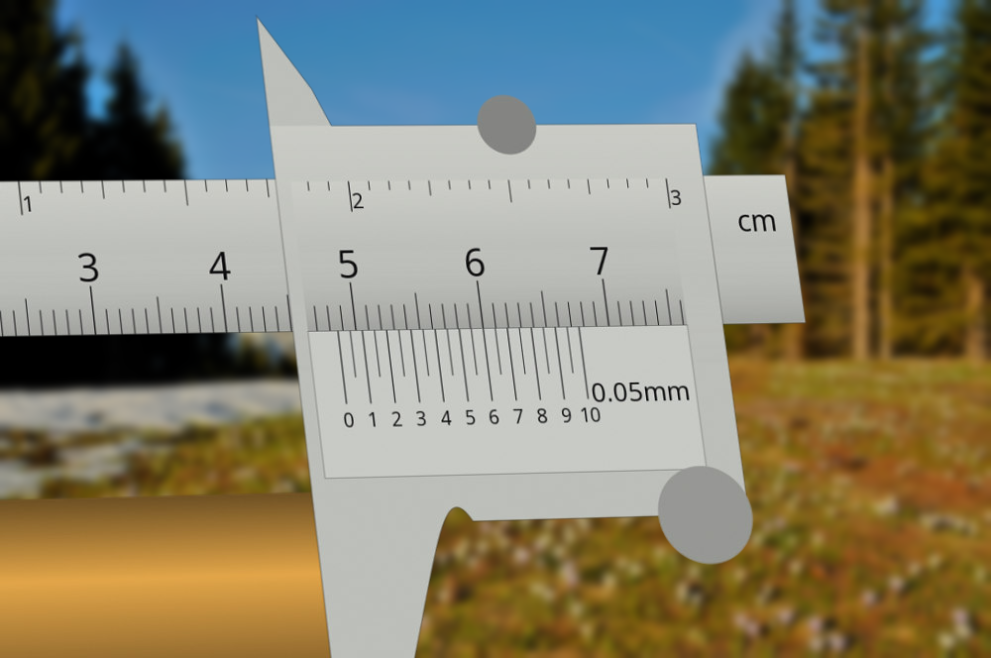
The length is 48.6mm
